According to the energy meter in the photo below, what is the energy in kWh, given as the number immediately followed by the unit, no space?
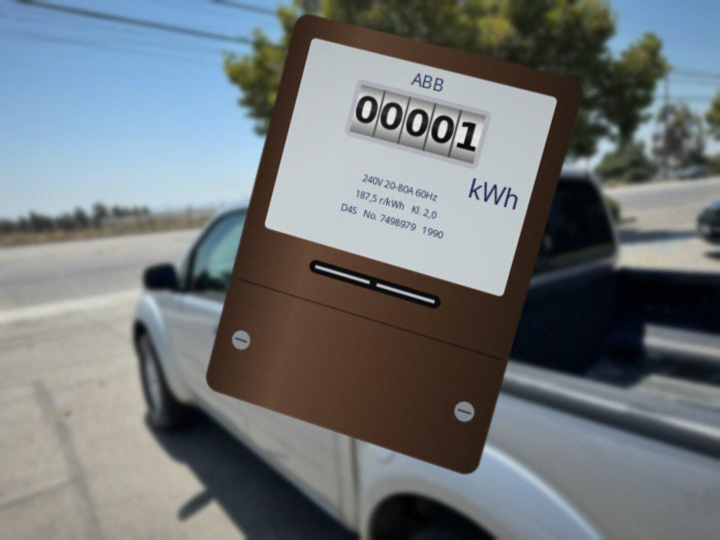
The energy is 1kWh
